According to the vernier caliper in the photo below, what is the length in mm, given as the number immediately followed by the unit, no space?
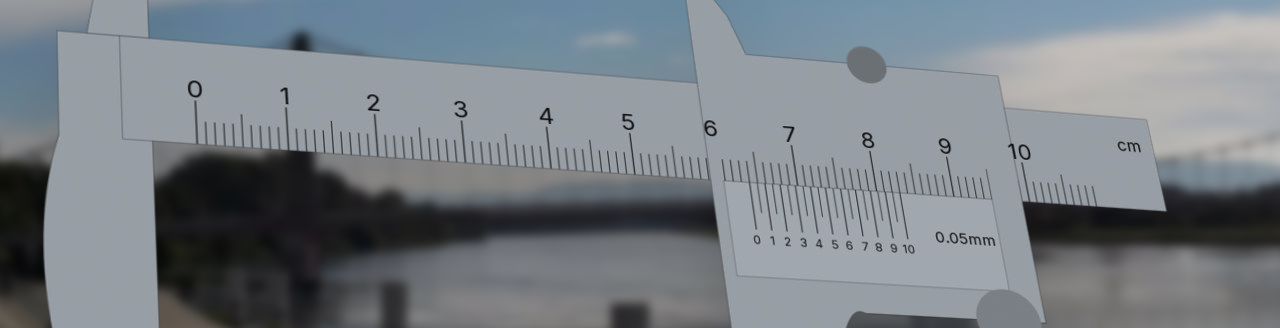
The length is 64.0mm
